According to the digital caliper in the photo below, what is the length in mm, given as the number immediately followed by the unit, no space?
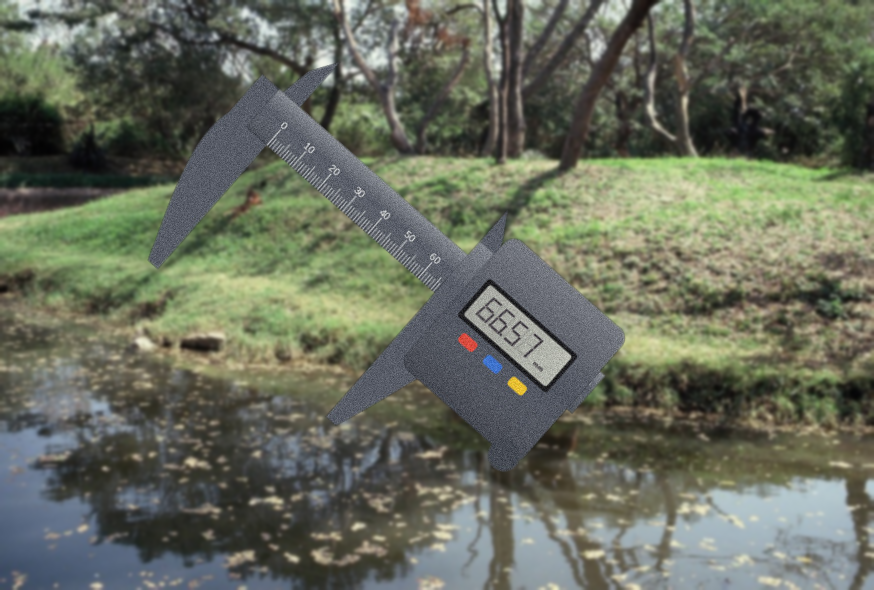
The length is 66.57mm
